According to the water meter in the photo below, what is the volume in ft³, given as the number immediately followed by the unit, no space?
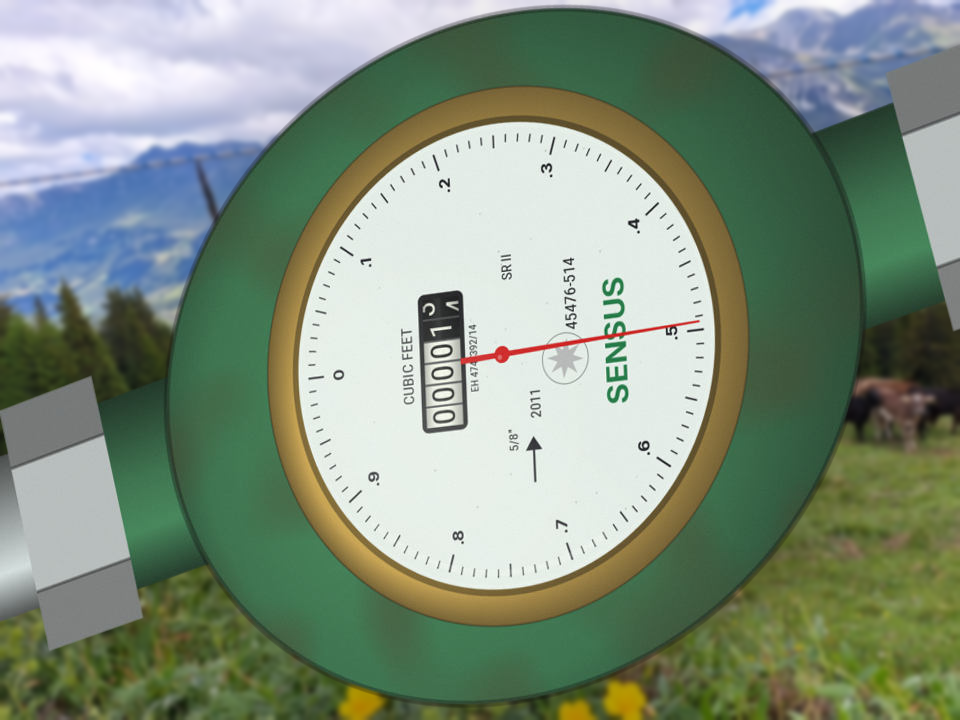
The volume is 13.49ft³
